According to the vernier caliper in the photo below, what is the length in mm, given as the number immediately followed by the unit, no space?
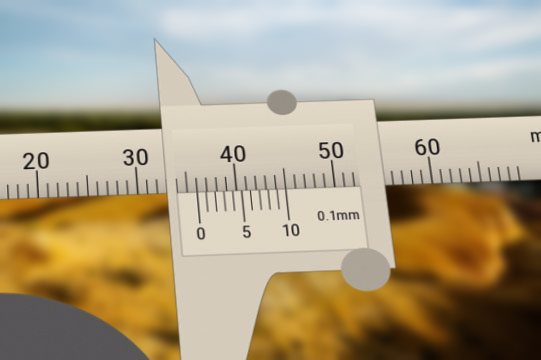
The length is 36.0mm
